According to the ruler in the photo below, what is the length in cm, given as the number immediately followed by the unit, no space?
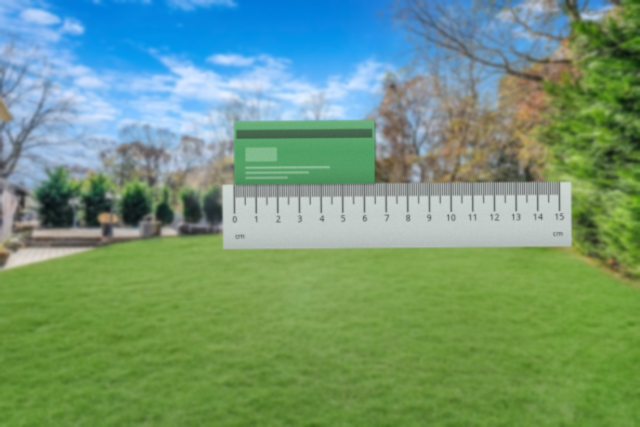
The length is 6.5cm
